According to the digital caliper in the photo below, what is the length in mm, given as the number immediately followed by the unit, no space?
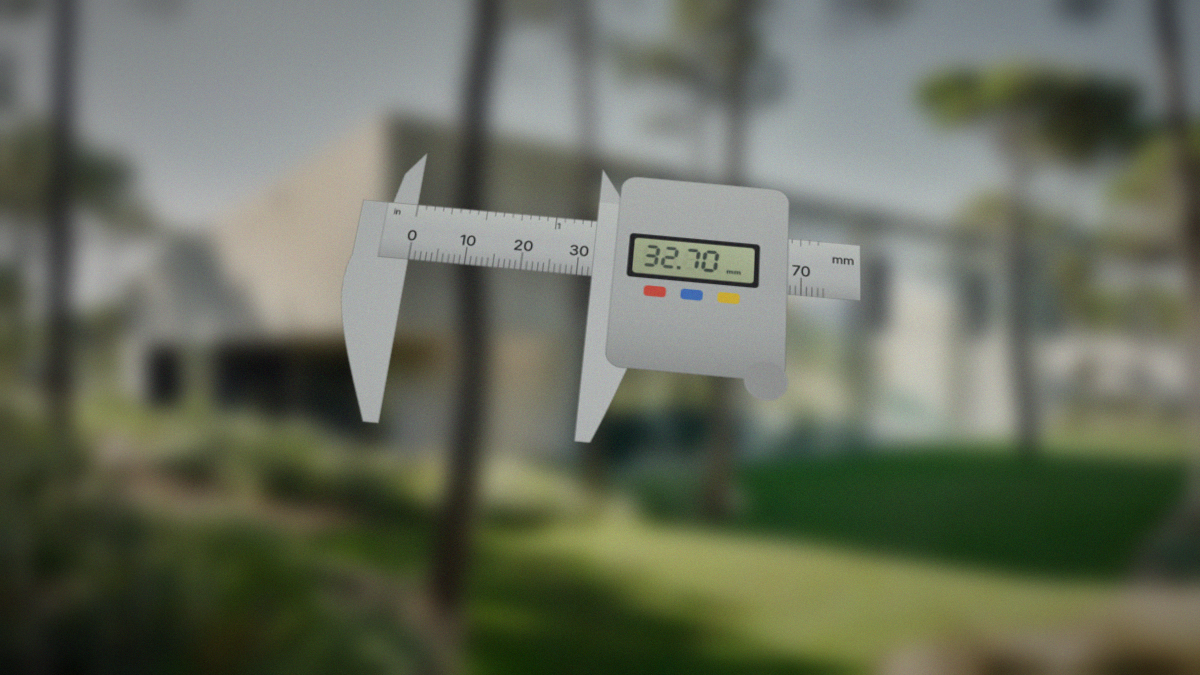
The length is 32.70mm
